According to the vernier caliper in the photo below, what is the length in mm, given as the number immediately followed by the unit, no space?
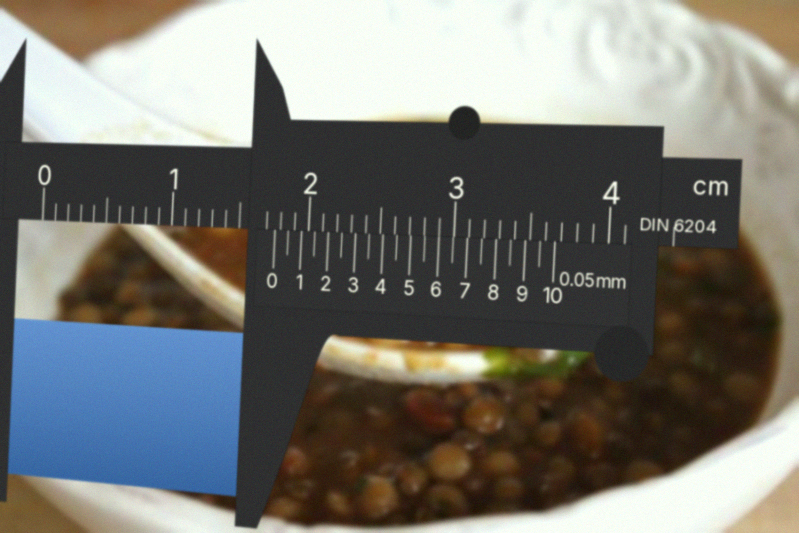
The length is 17.6mm
